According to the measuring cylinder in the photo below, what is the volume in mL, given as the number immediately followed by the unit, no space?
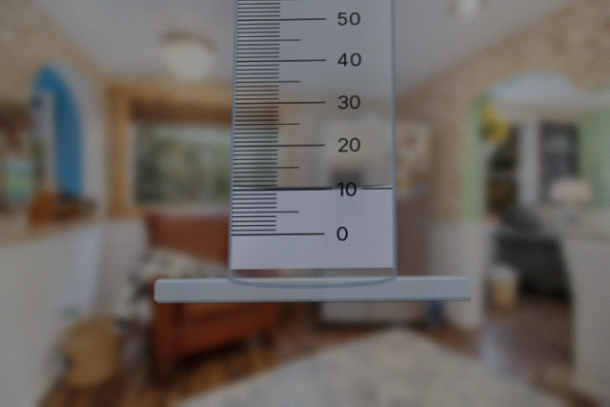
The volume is 10mL
